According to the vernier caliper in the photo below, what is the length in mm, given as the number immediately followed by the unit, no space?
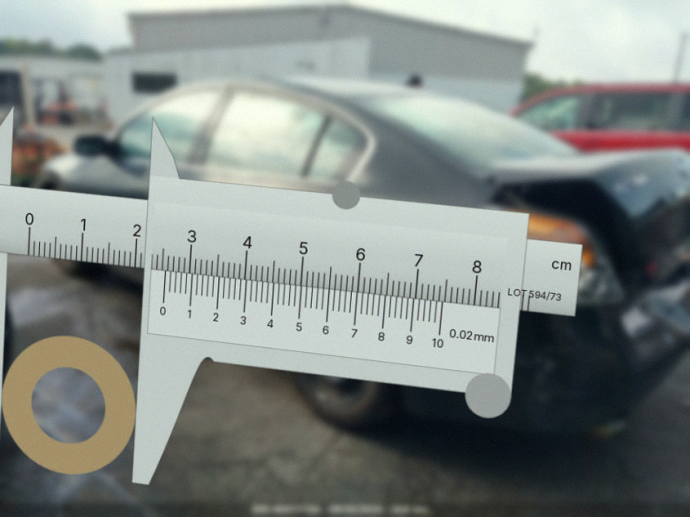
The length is 25.6mm
